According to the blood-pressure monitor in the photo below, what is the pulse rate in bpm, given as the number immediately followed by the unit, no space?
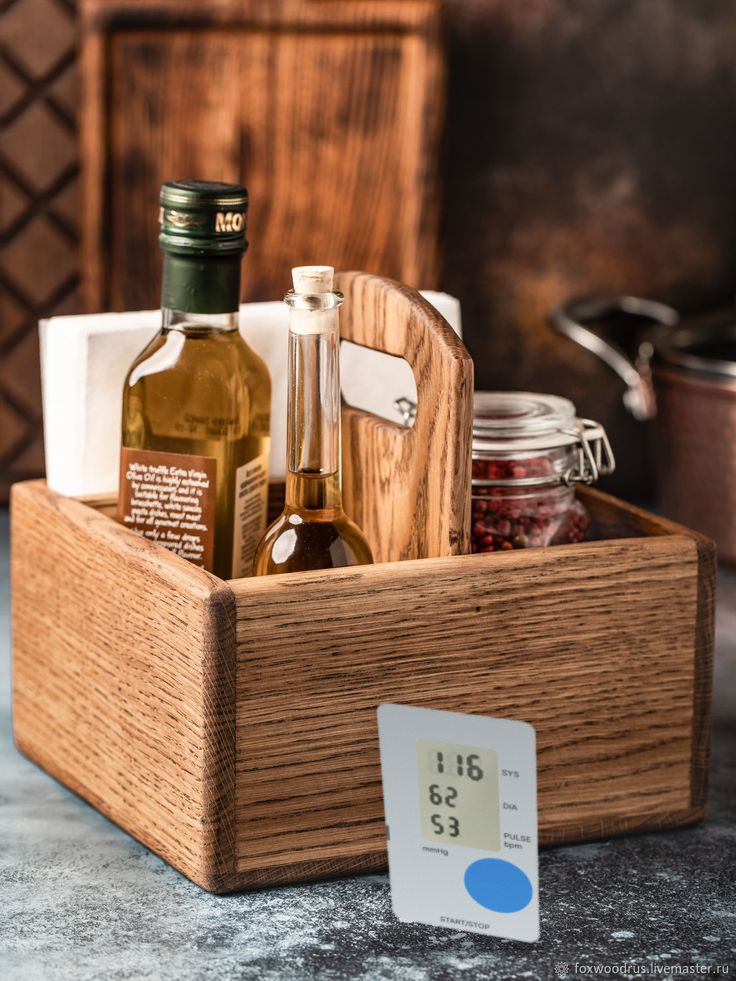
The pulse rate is 53bpm
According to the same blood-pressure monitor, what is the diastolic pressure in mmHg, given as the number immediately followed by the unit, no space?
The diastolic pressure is 62mmHg
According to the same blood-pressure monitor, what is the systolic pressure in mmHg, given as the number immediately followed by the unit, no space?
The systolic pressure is 116mmHg
